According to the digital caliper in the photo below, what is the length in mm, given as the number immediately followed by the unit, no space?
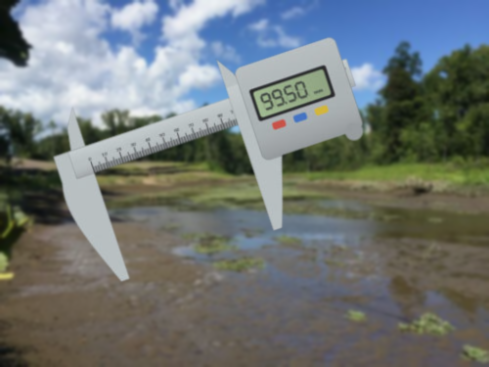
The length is 99.50mm
